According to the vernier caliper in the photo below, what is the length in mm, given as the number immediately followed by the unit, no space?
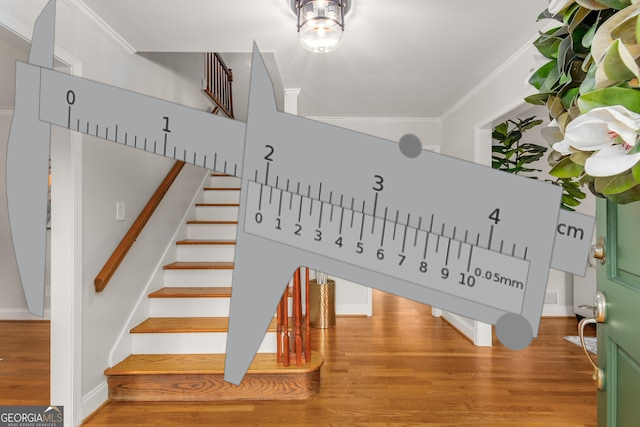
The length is 19.6mm
